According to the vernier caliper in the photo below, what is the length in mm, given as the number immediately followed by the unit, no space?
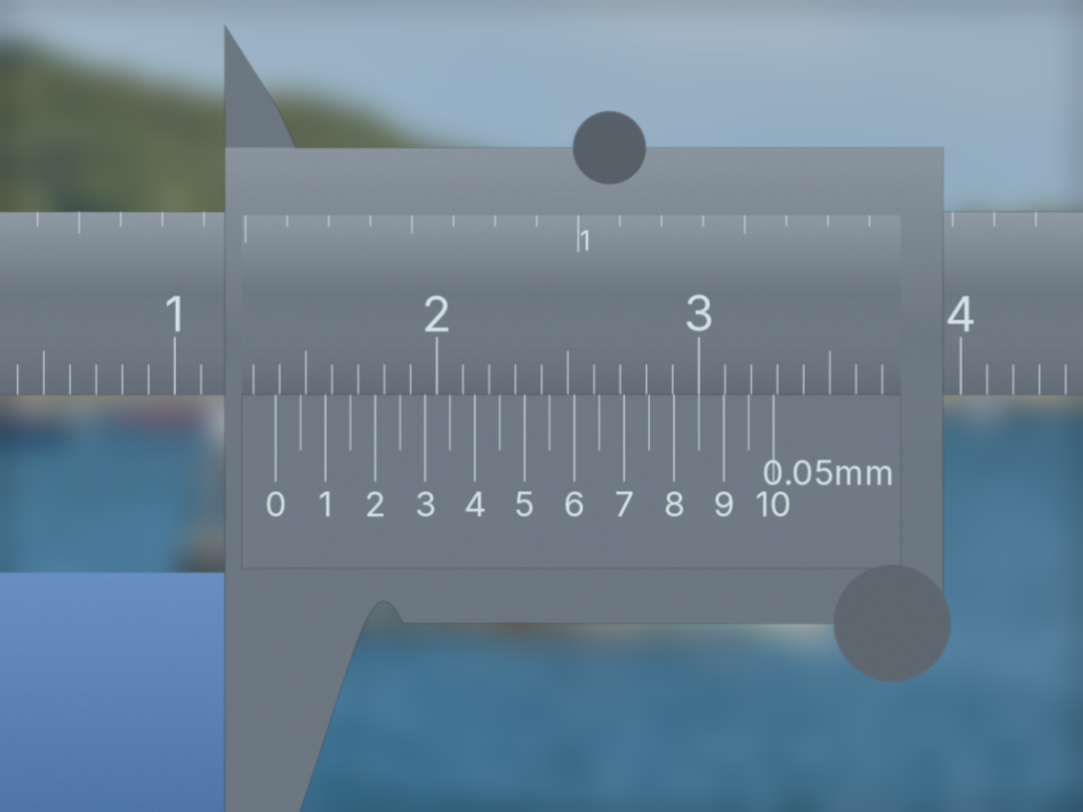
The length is 13.85mm
